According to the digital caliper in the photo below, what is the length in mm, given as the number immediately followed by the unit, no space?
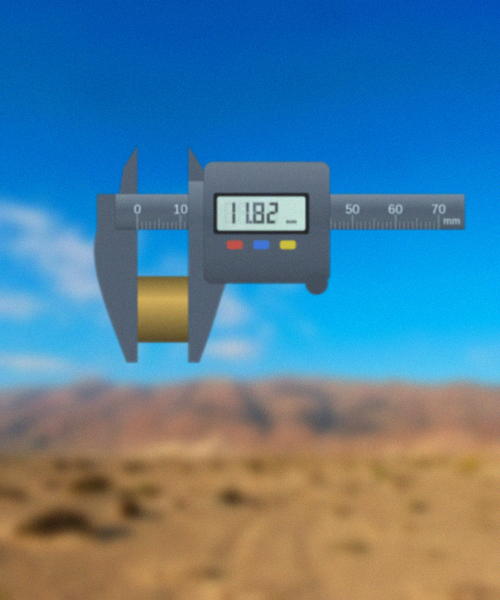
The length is 11.82mm
